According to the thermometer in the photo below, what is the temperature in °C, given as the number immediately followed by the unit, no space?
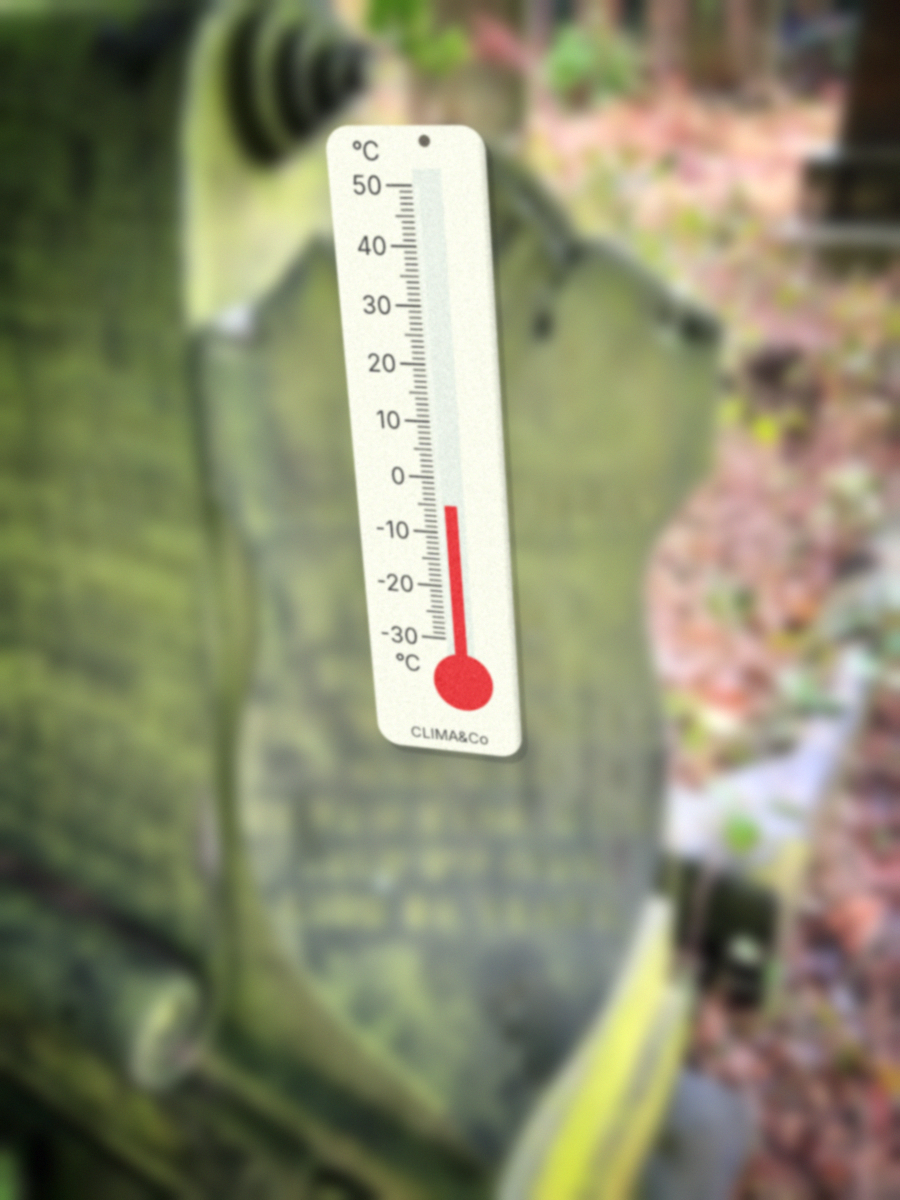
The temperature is -5°C
